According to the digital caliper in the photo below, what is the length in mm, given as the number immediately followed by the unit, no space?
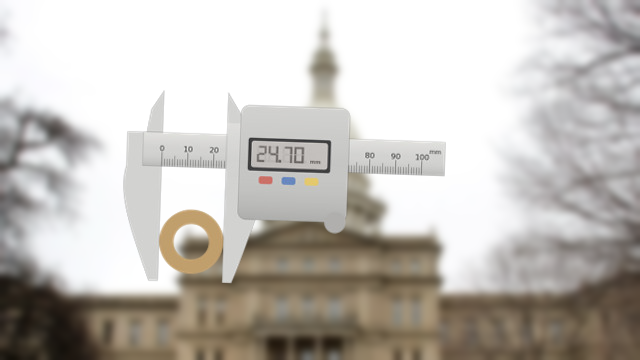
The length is 24.70mm
